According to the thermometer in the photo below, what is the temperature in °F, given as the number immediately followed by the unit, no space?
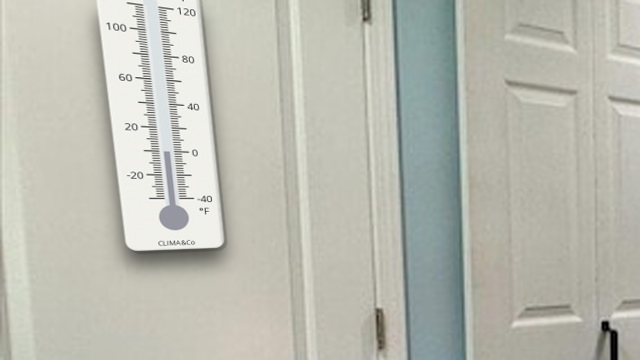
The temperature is 0°F
